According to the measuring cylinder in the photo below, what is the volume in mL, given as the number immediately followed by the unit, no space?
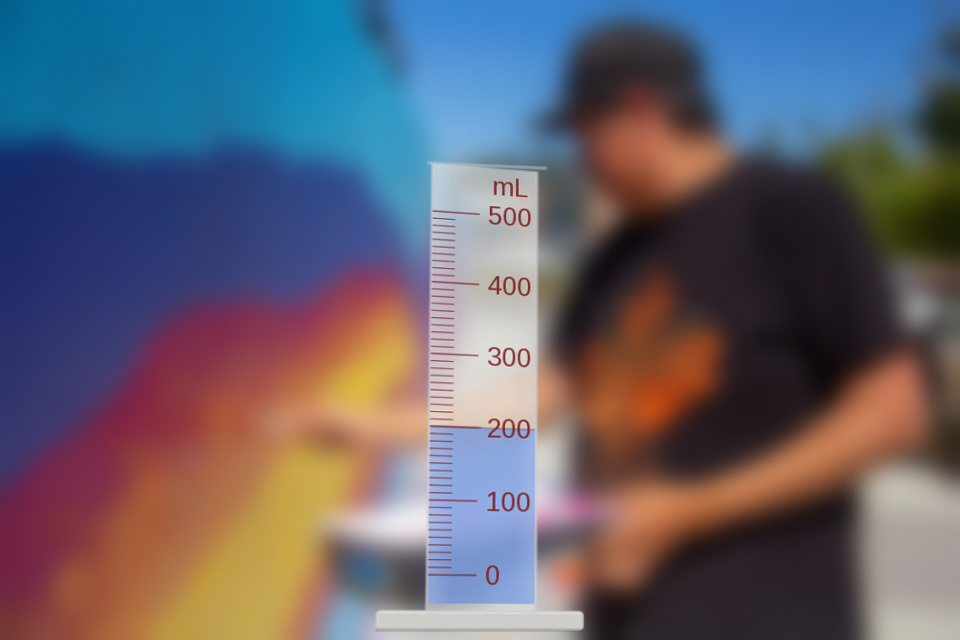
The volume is 200mL
